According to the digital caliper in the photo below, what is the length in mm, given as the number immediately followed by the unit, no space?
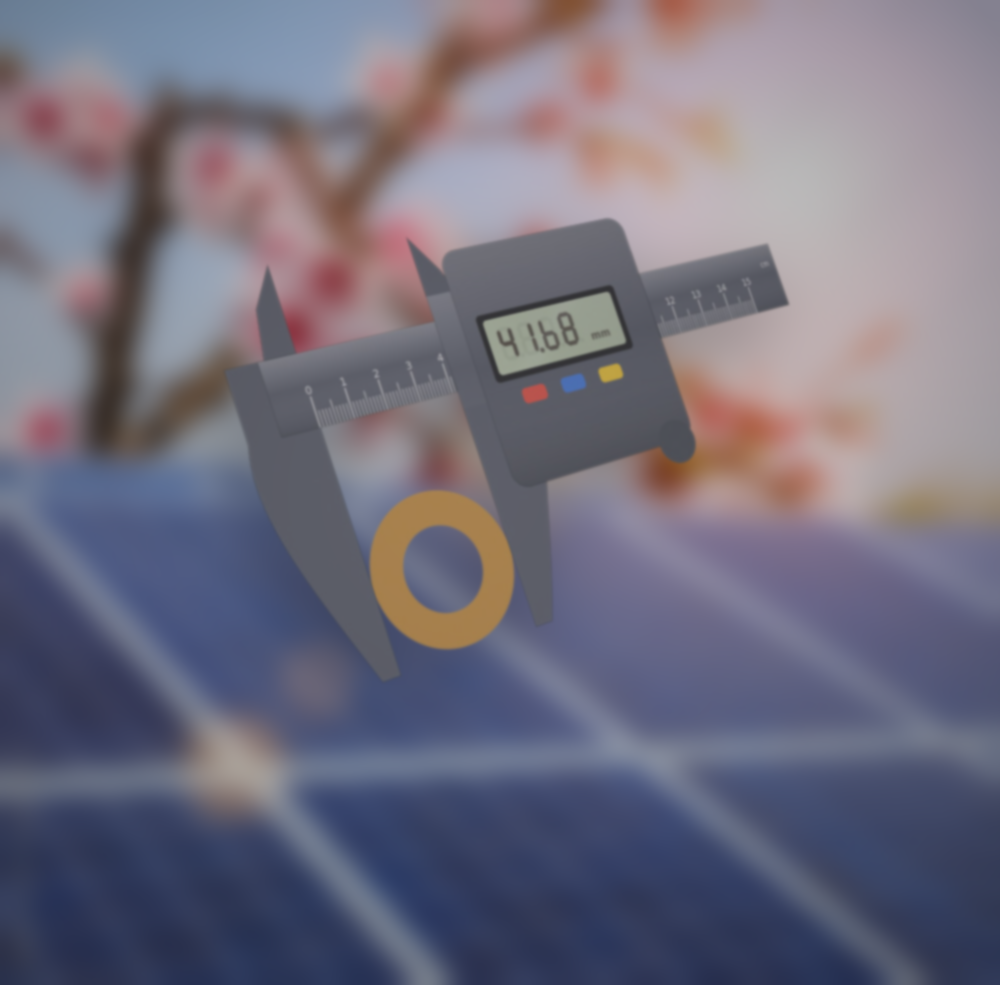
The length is 41.68mm
